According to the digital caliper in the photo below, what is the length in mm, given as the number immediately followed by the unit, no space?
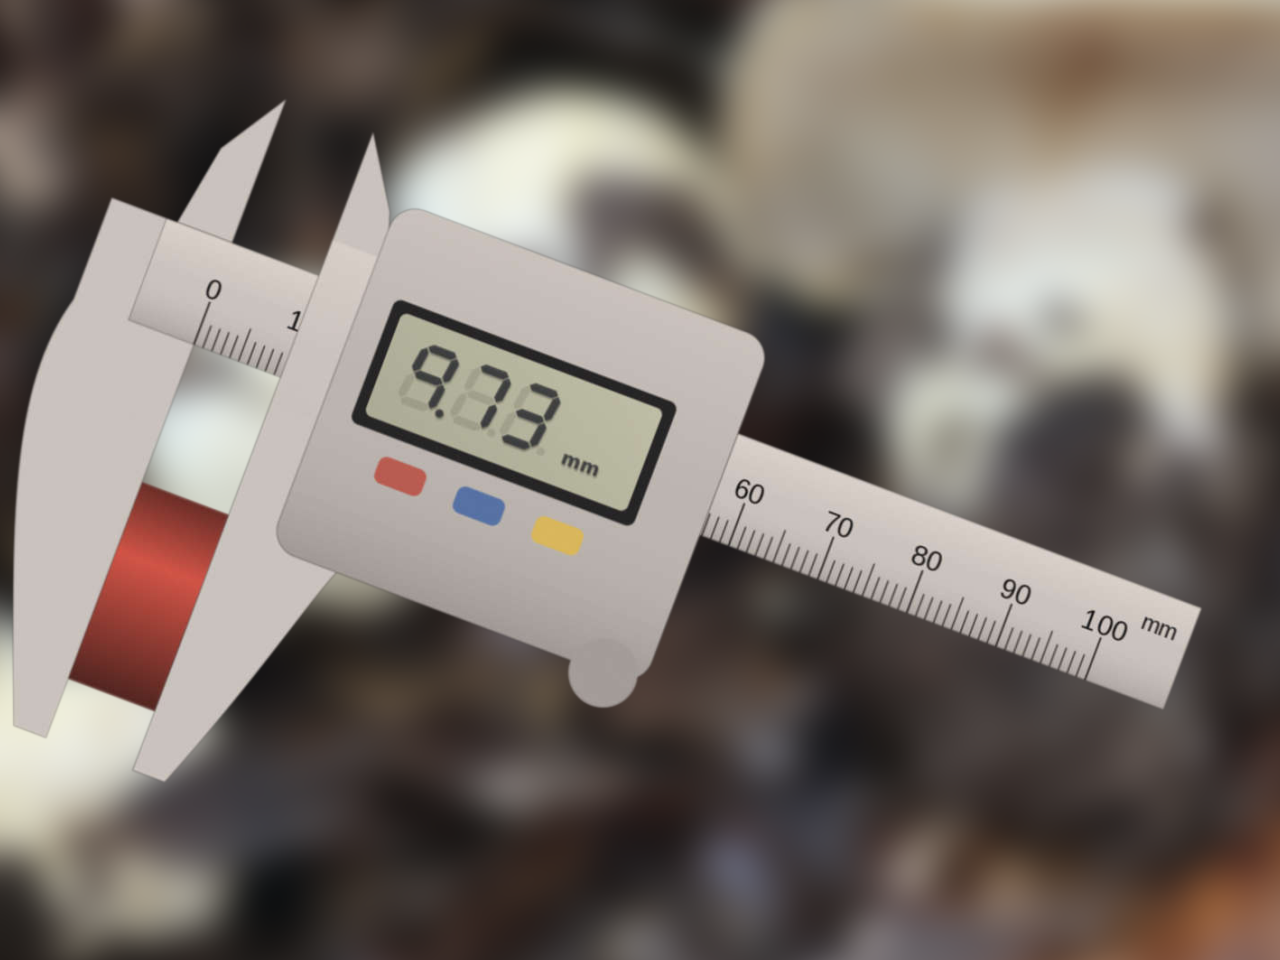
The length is 9.73mm
